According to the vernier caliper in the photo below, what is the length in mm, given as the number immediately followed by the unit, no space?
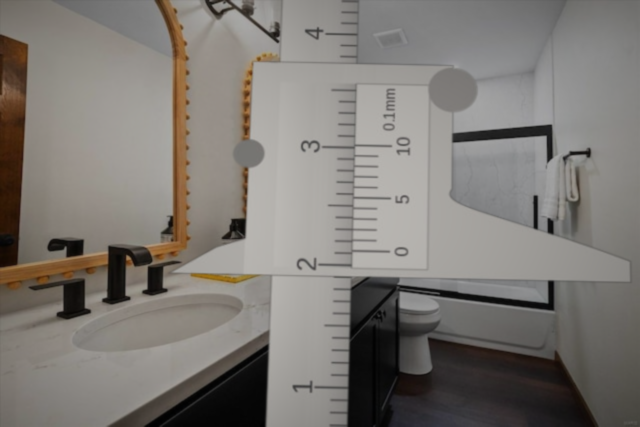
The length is 21.2mm
